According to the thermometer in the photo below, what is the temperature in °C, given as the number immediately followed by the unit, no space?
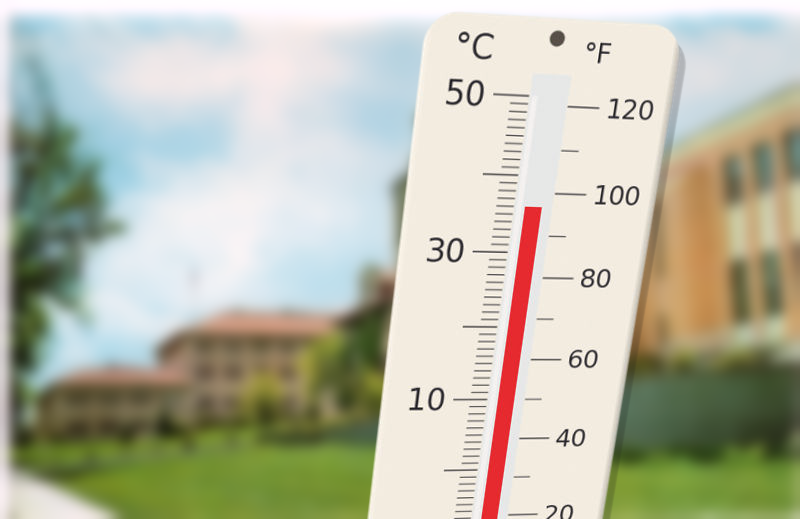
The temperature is 36°C
